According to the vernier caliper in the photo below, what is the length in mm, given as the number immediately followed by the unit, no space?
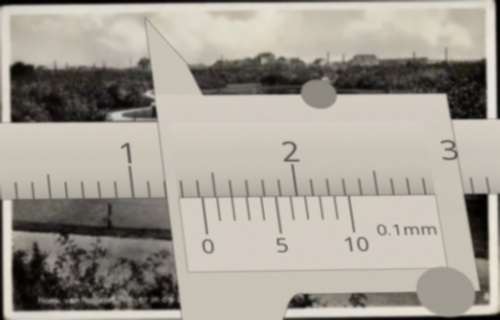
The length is 14.2mm
